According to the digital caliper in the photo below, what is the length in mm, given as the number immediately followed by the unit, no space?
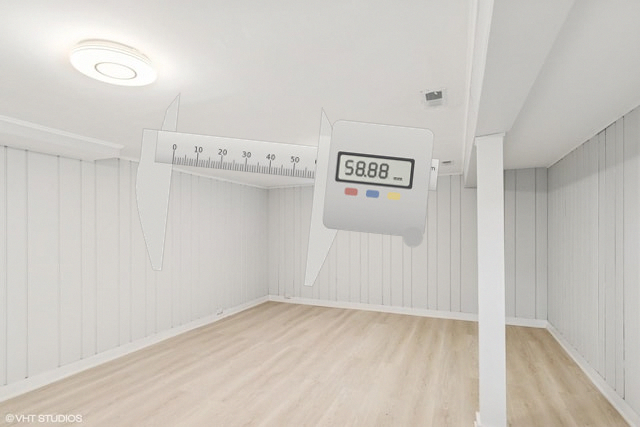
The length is 58.88mm
